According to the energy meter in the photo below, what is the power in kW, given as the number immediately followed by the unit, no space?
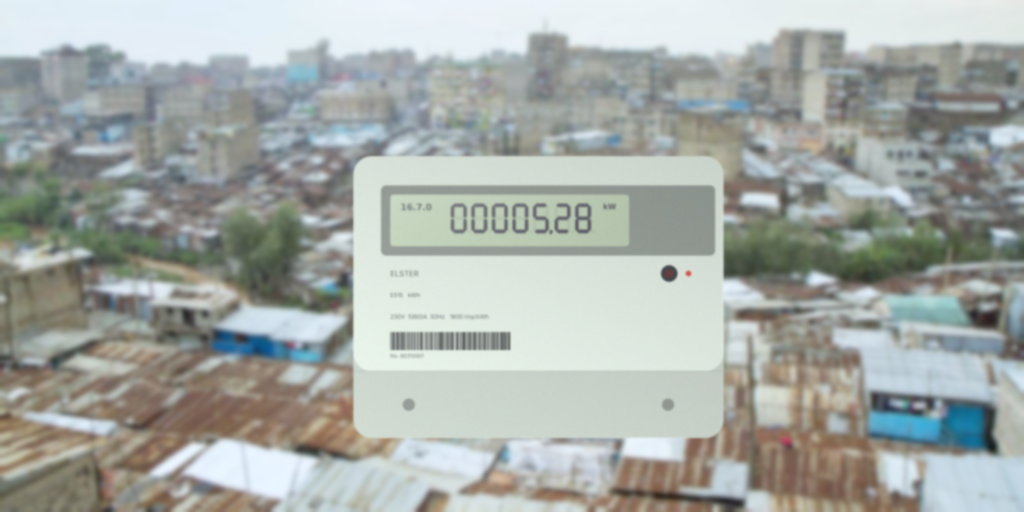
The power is 5.28kW
